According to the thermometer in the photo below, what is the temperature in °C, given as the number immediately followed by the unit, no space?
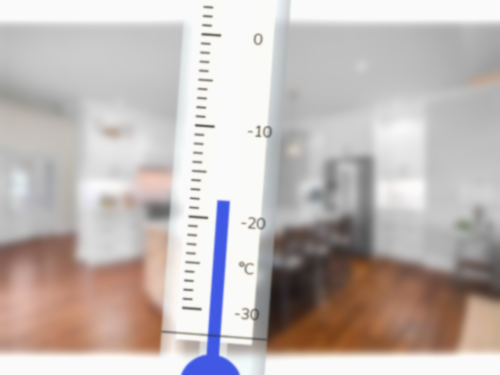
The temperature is -18°C
